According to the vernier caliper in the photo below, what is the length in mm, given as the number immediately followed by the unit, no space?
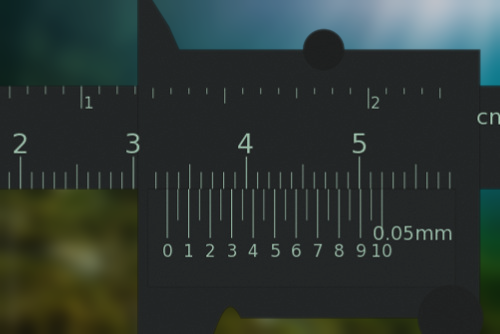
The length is 33.0mm
